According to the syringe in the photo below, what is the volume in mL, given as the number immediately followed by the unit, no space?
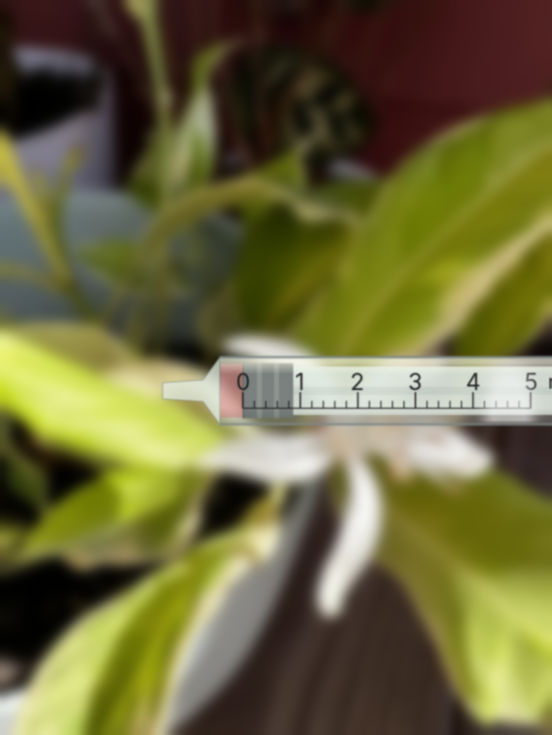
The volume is 0mL
